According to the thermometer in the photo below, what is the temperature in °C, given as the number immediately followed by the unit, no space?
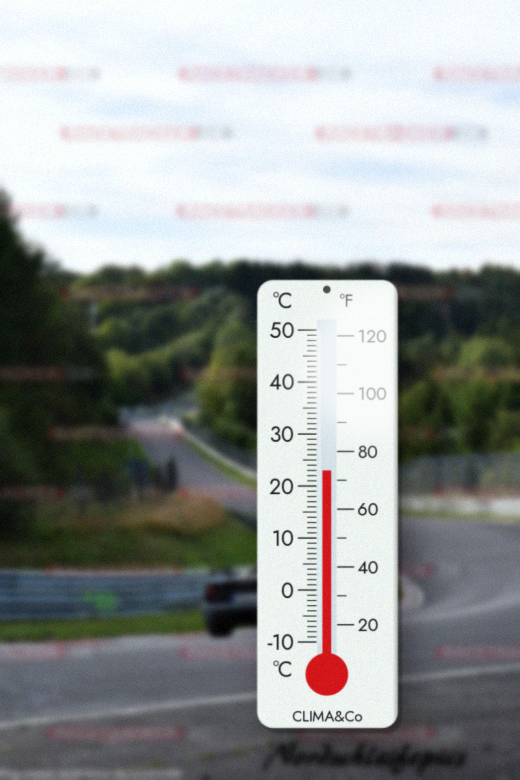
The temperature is 23°C
